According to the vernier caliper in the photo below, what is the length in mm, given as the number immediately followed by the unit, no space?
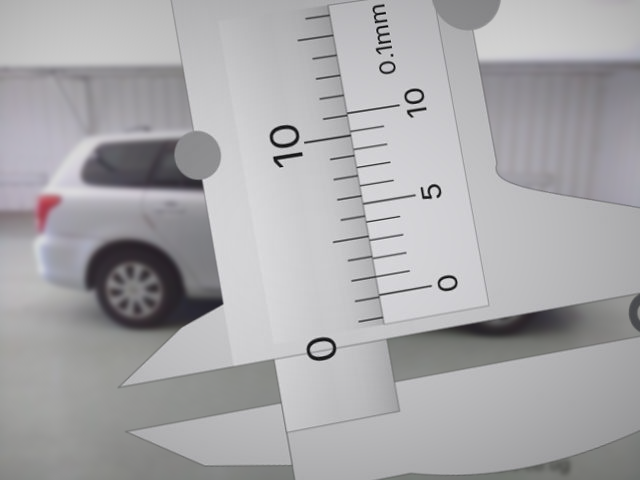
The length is 2.1mm
